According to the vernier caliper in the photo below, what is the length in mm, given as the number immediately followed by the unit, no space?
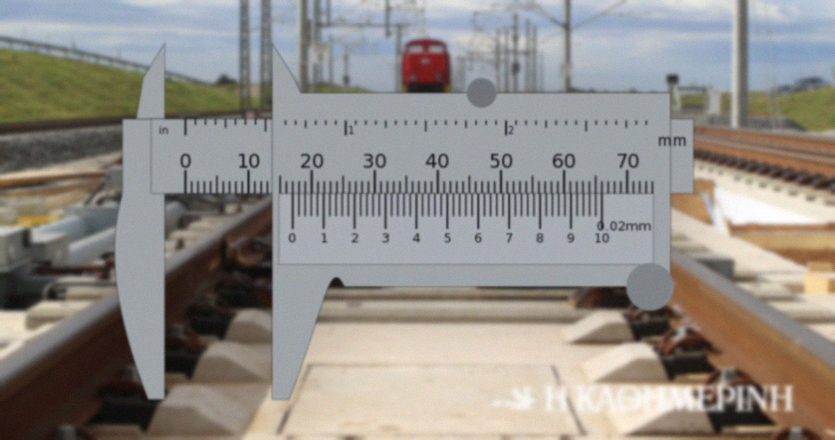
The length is 17.0mm
